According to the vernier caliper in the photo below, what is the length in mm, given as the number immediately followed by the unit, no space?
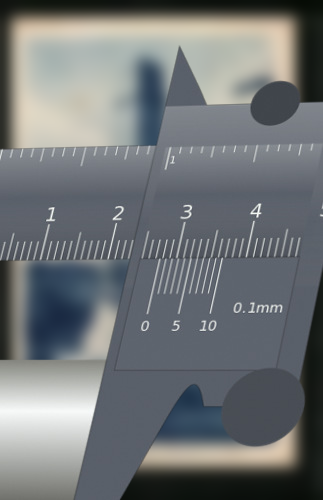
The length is 27.6mm
